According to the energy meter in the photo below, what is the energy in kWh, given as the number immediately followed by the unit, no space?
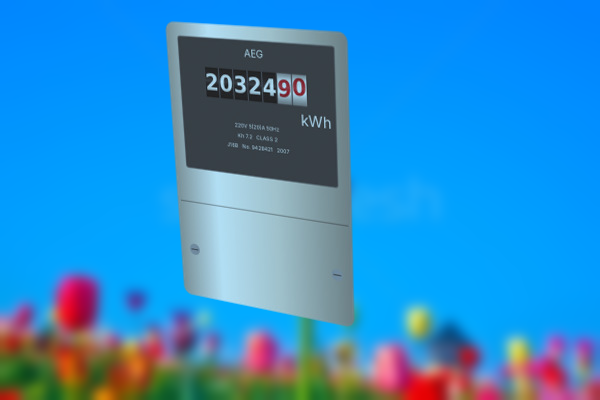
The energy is 20324.90kWh
